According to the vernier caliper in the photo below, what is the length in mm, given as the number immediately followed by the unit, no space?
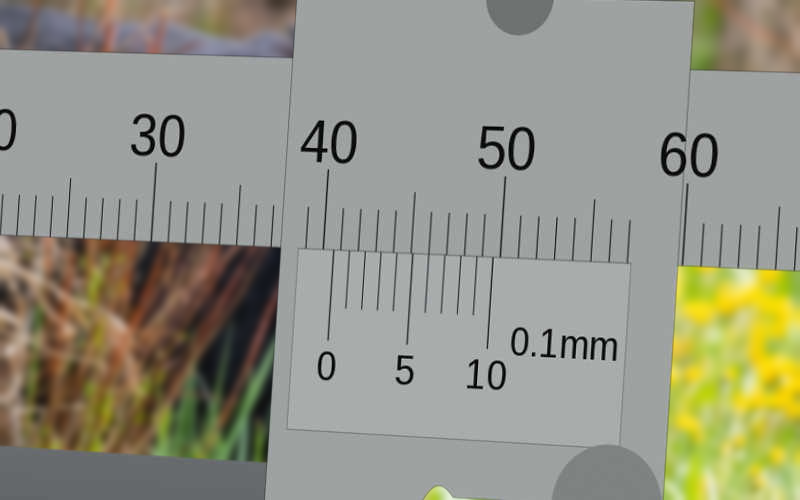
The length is 40.6mm
